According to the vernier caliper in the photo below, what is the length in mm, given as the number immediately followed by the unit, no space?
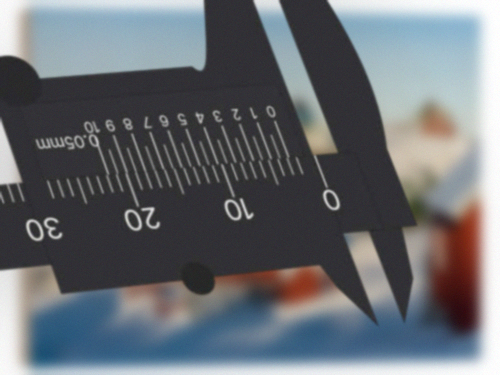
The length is 2.8mm
